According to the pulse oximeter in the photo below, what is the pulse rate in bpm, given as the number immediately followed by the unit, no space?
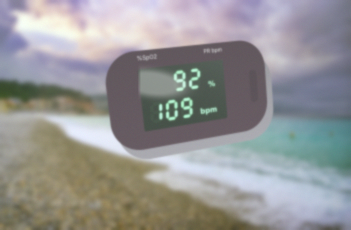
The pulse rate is 109bpm
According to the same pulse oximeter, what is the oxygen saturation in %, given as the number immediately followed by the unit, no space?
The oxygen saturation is 92%
